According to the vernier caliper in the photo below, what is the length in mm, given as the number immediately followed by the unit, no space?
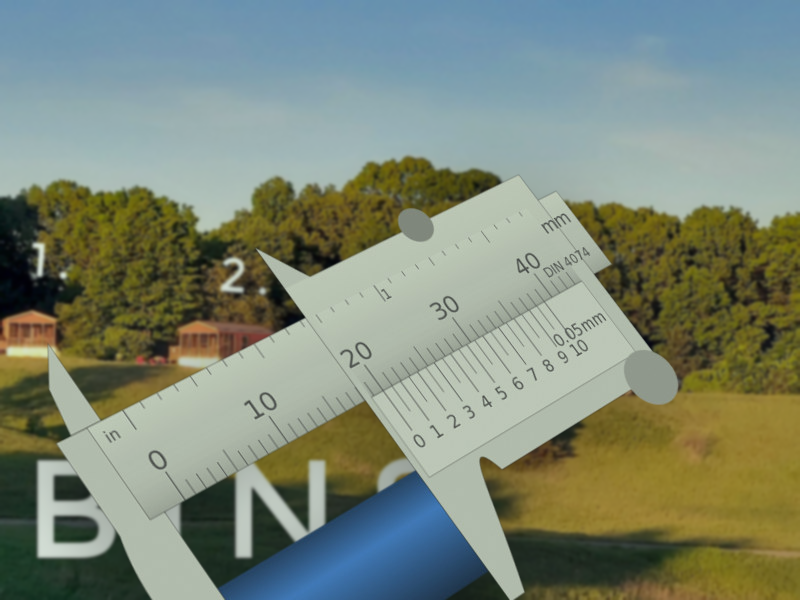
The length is 20.0mm
